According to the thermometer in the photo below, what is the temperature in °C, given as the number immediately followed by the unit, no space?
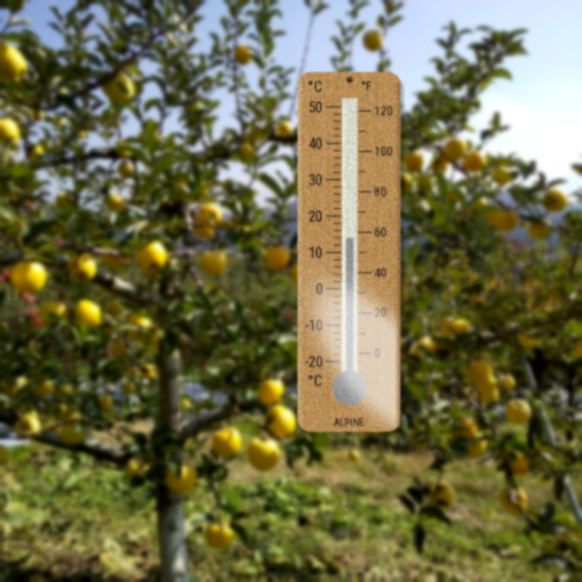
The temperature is 14°C
